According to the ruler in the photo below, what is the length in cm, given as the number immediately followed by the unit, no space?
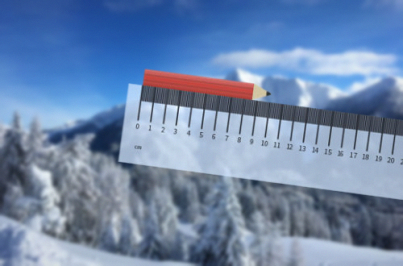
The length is 10cm
